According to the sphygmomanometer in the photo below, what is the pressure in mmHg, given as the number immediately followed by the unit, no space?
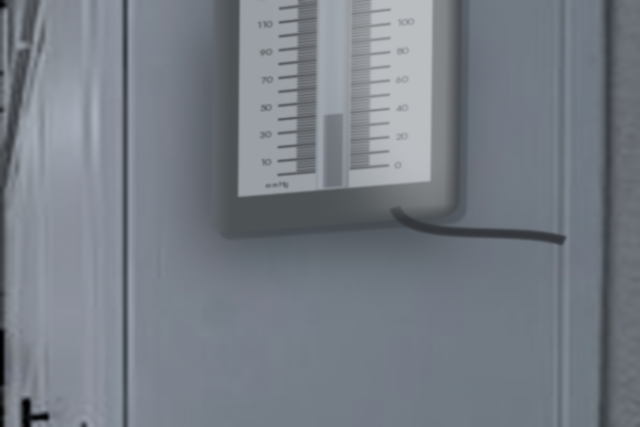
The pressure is 40mmHg
